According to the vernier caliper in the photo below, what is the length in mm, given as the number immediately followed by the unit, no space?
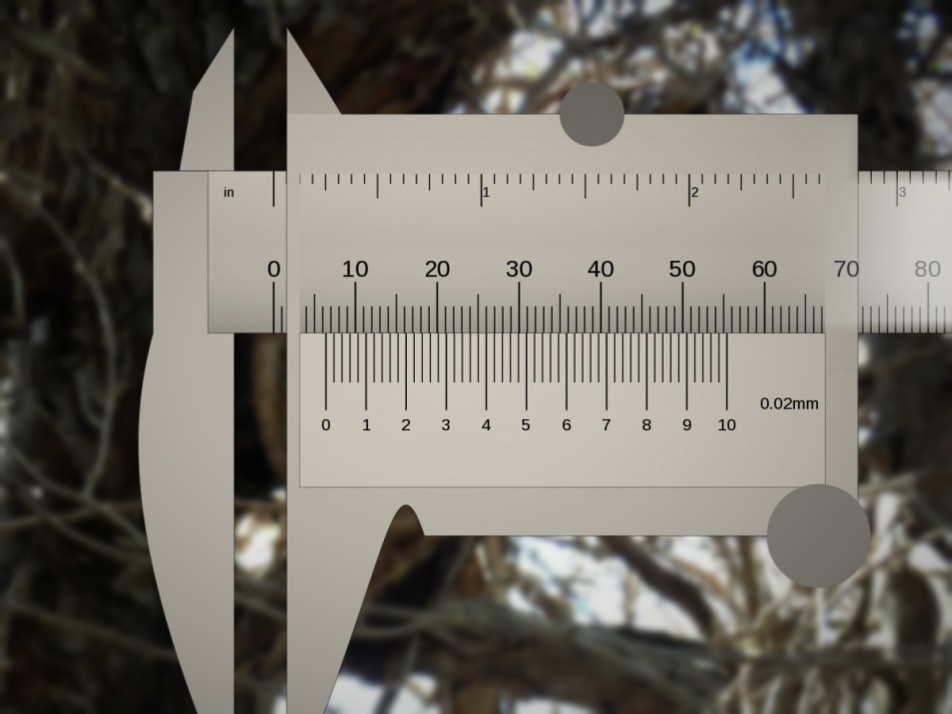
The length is 6.4mm
